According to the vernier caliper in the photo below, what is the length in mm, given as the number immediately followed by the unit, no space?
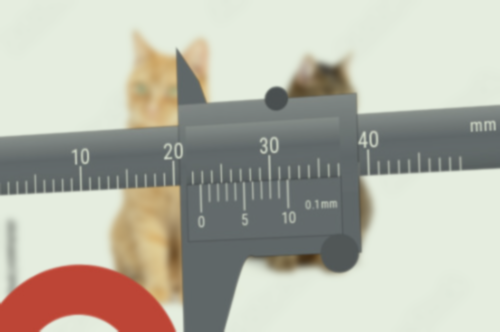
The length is 22.8mm
